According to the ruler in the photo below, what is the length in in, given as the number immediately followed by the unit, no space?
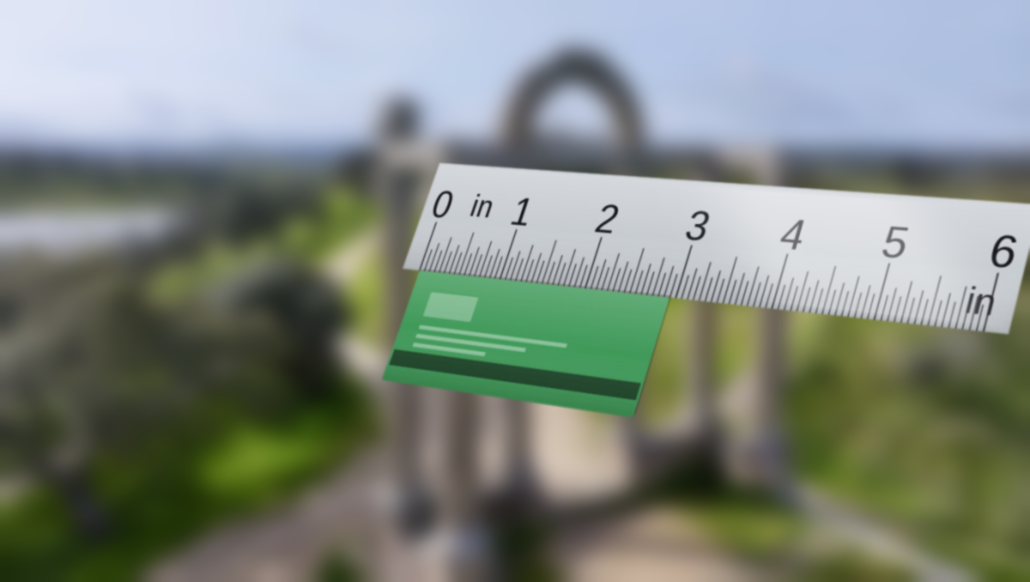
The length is 2.9375in
